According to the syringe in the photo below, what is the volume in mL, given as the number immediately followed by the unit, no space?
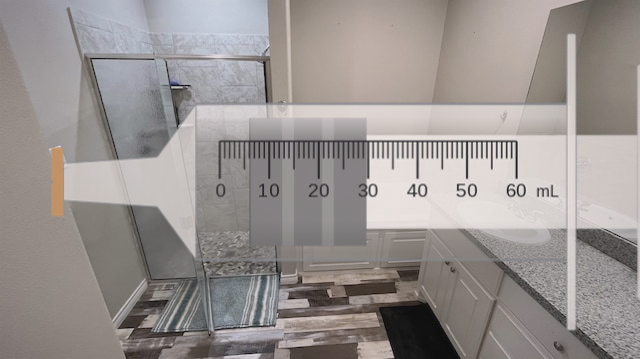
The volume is 6mL
